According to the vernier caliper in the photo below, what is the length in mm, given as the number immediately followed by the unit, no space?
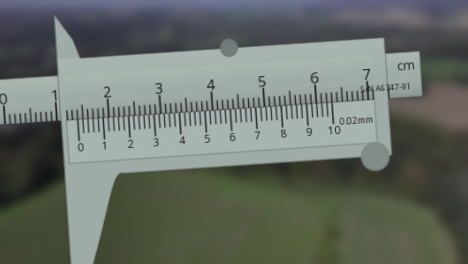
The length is 14.0mm
